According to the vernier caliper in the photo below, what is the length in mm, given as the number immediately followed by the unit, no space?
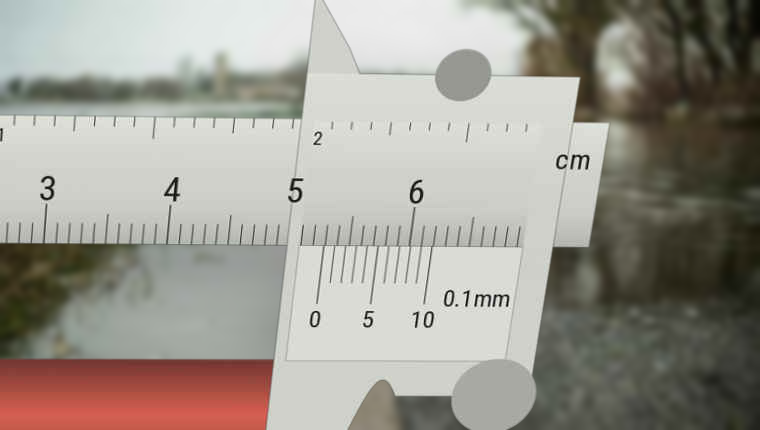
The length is 52.9mm
